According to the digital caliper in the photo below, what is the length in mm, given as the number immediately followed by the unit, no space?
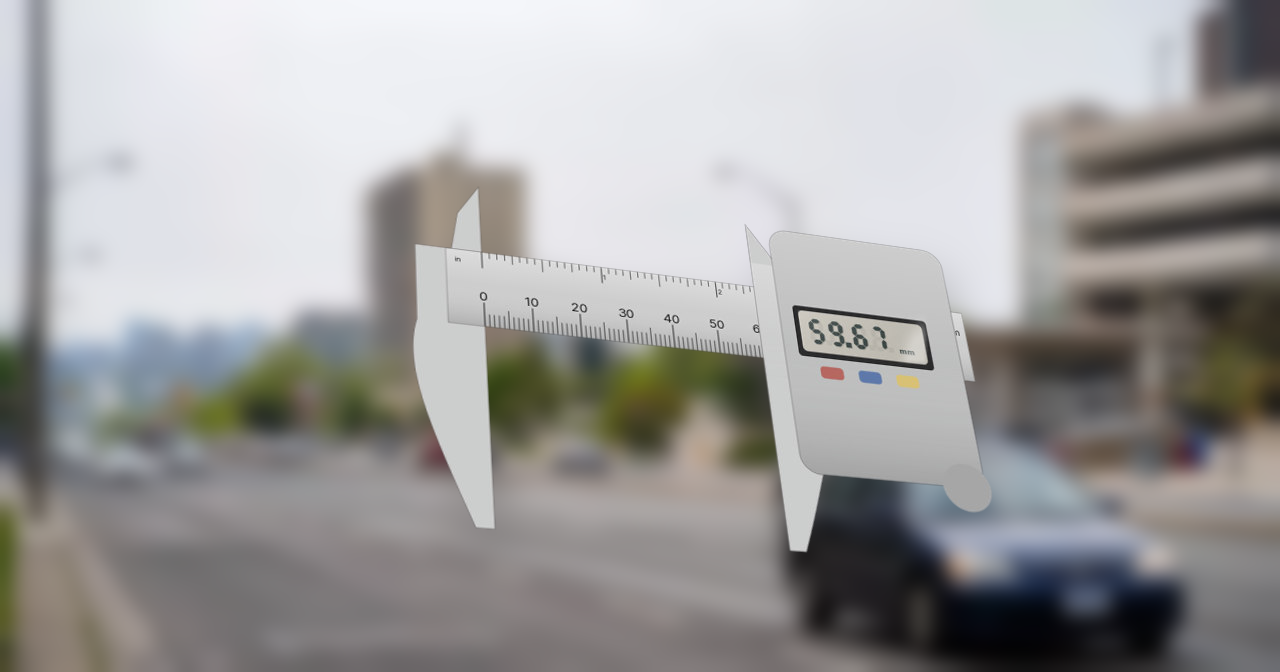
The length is 59.67mm
